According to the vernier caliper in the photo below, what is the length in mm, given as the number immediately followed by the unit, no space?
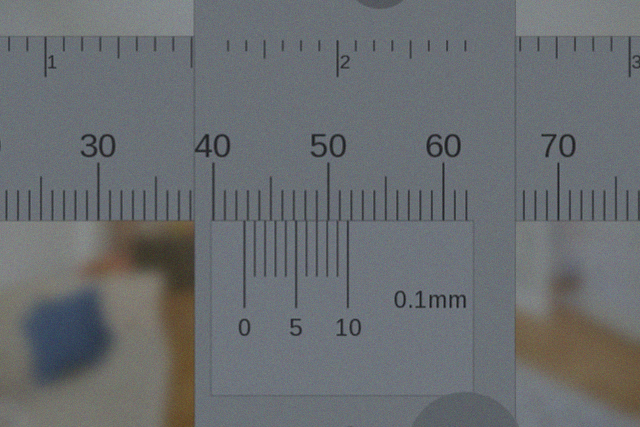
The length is 42.7mm
